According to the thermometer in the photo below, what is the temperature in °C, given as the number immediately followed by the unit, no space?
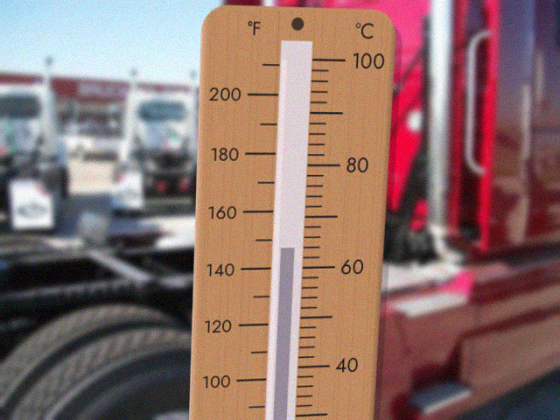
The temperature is 64°C
